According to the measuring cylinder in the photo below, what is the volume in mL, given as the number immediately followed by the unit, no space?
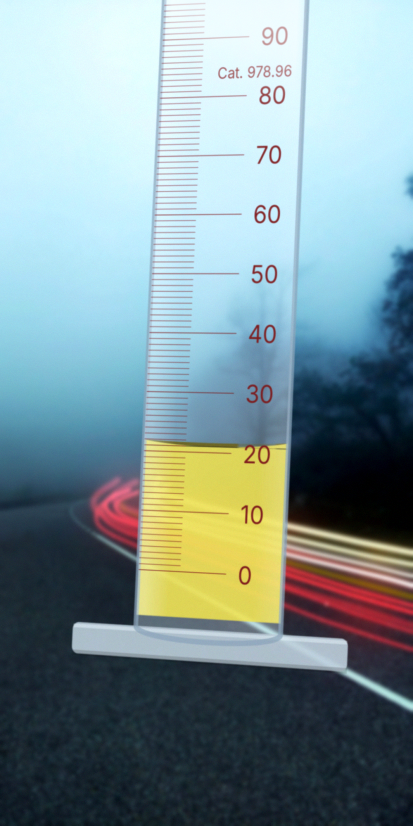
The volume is 21mL
